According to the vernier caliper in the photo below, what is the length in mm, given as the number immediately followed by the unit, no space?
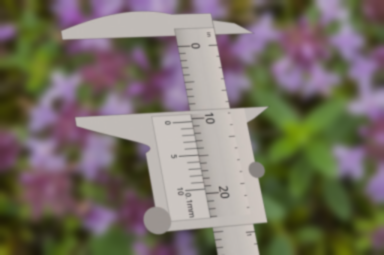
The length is 10.4mm
